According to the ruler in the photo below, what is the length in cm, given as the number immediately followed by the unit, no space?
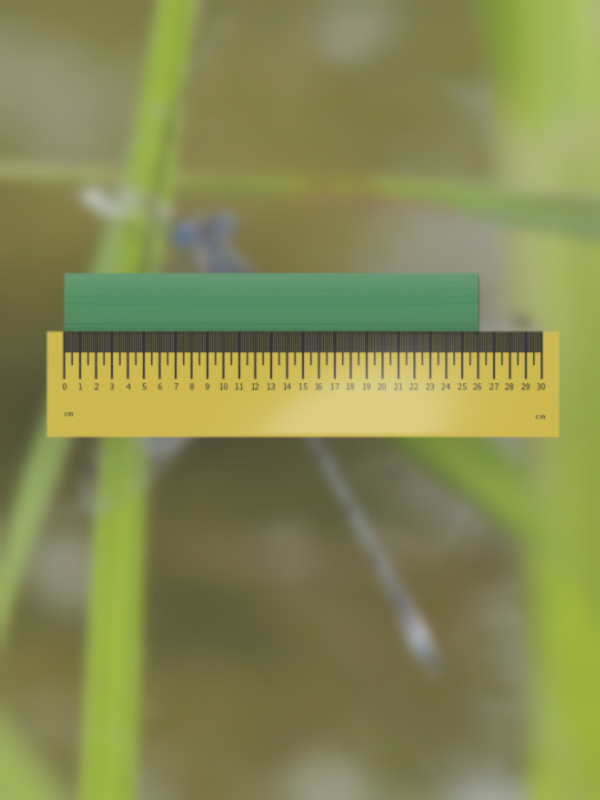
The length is 26cm
